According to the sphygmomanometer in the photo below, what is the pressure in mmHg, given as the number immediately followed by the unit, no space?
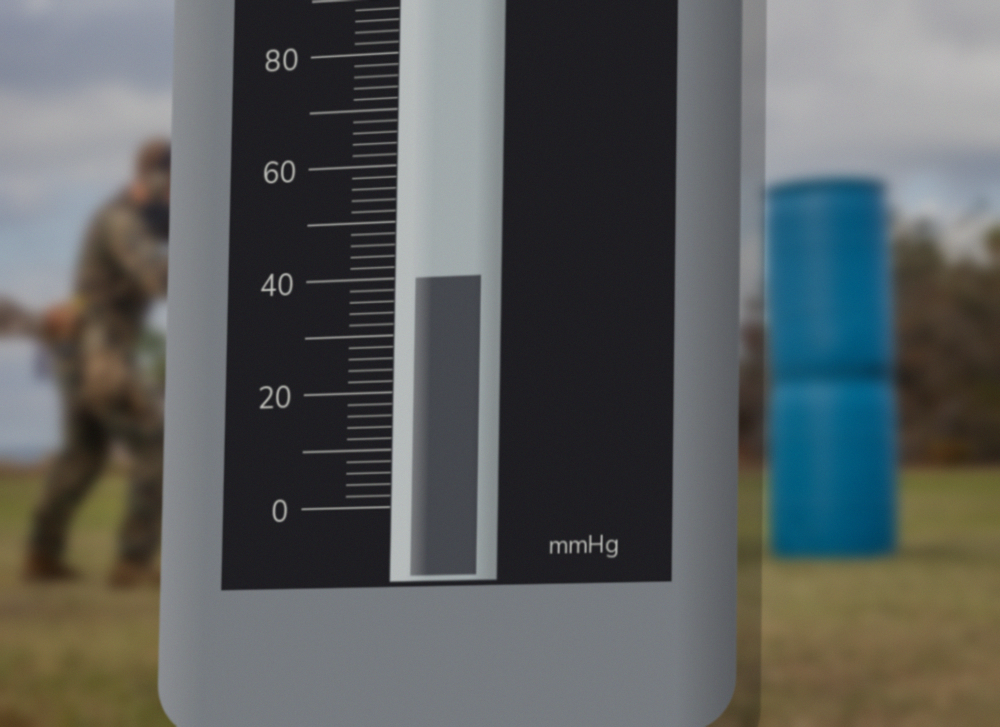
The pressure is 40mmHg
